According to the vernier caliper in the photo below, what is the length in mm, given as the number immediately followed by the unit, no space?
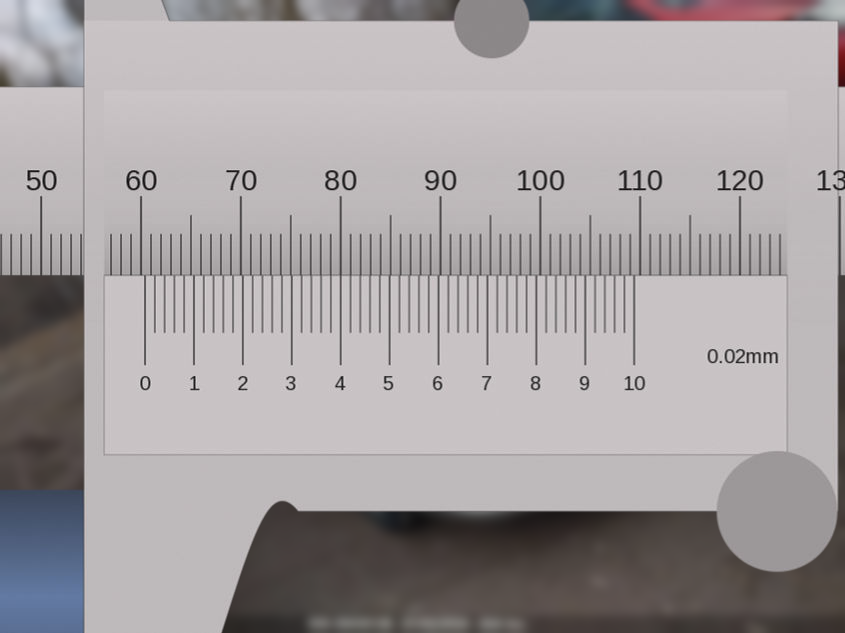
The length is 60.4mm
